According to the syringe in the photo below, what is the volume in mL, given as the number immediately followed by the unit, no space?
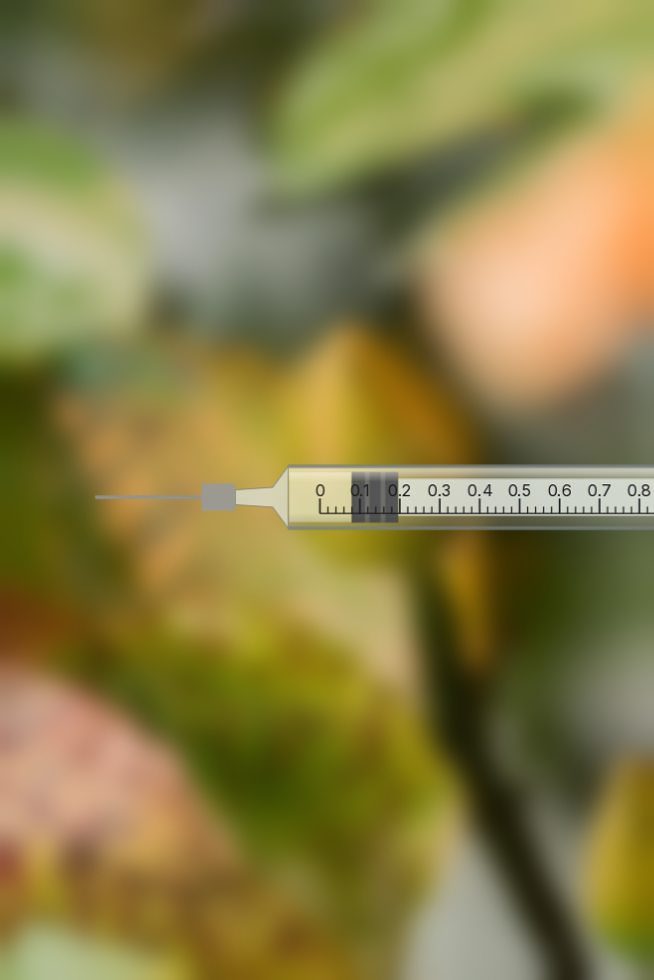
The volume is 0.08mL
